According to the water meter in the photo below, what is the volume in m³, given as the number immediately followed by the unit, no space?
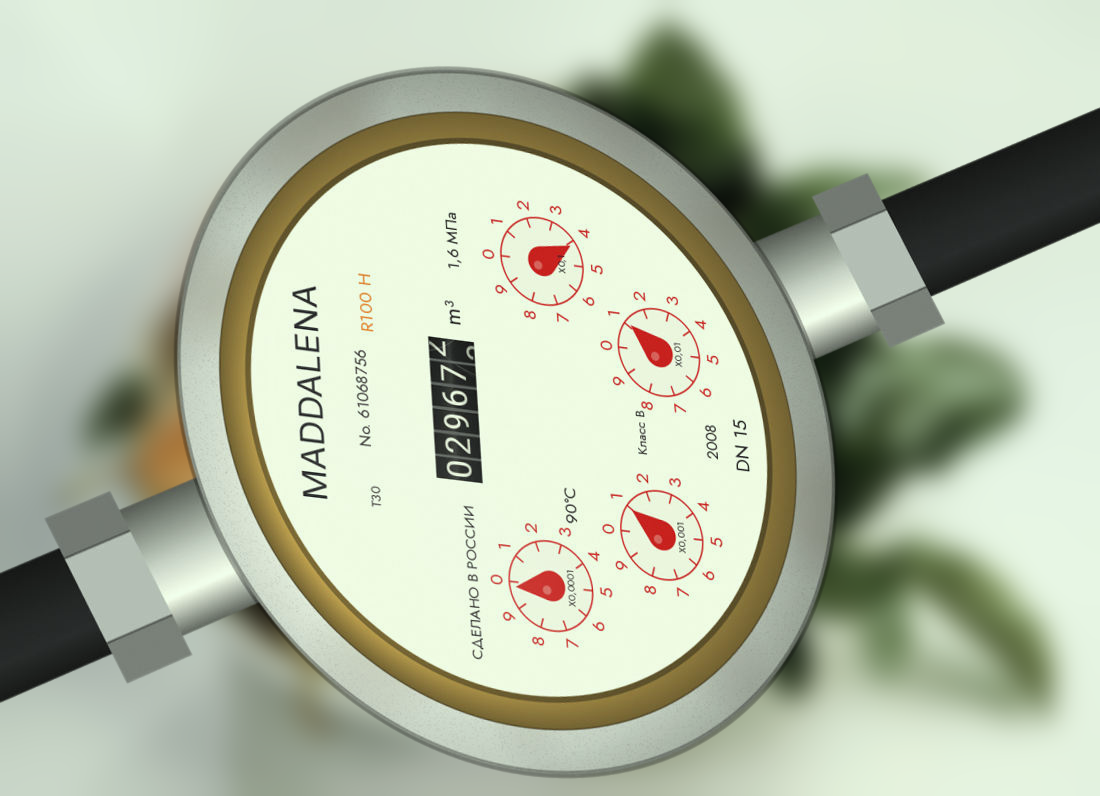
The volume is 29672.4109m³
